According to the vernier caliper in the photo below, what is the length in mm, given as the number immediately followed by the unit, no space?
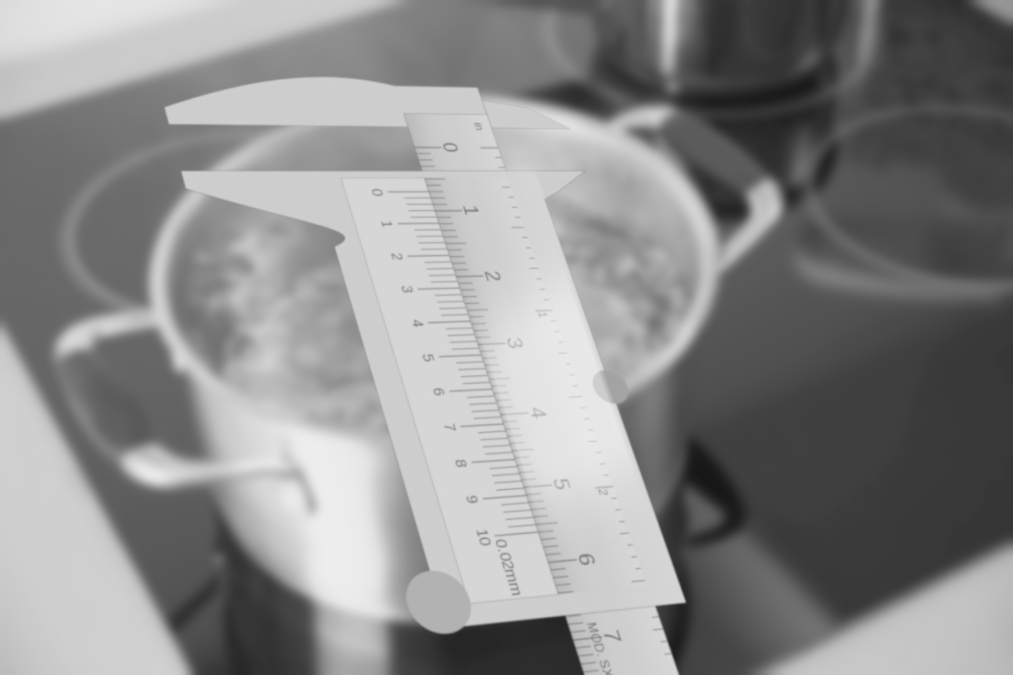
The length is 7.0mm
